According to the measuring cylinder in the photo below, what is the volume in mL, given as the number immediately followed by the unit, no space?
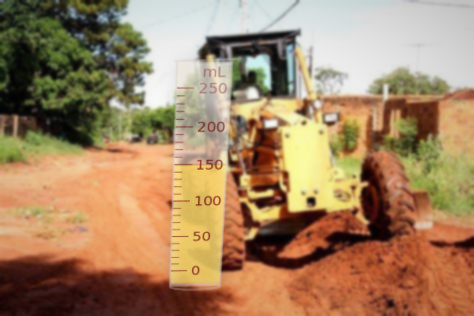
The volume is 150mL
